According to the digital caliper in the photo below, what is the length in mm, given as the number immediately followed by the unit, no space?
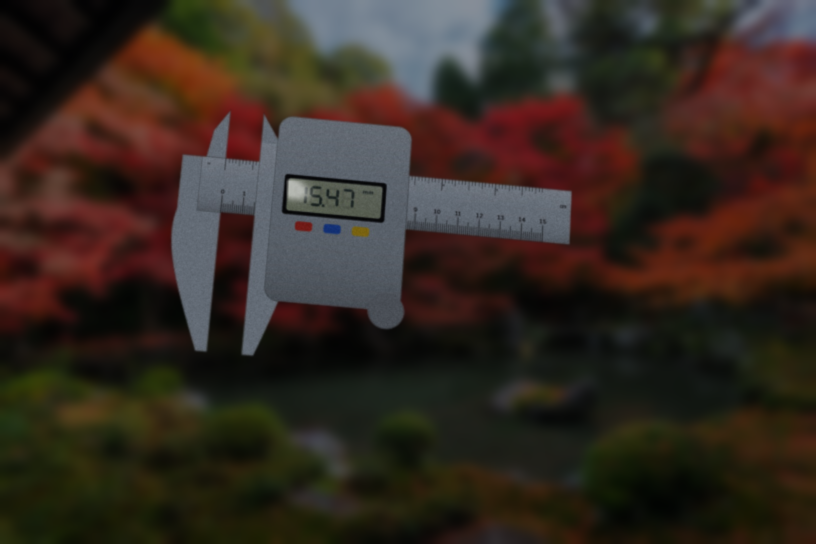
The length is 15.47mm
